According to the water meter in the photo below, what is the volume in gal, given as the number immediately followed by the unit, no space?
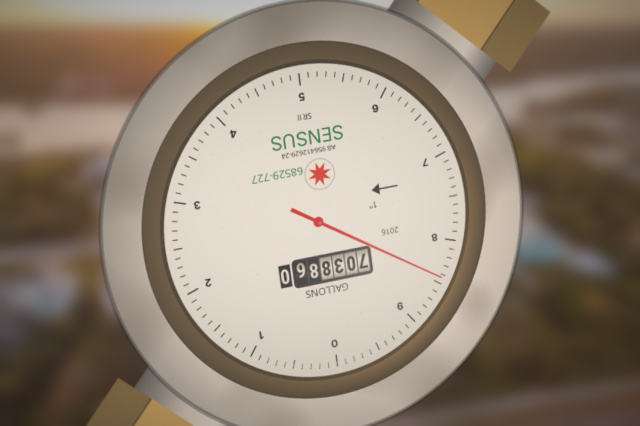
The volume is 7038858.4gal
